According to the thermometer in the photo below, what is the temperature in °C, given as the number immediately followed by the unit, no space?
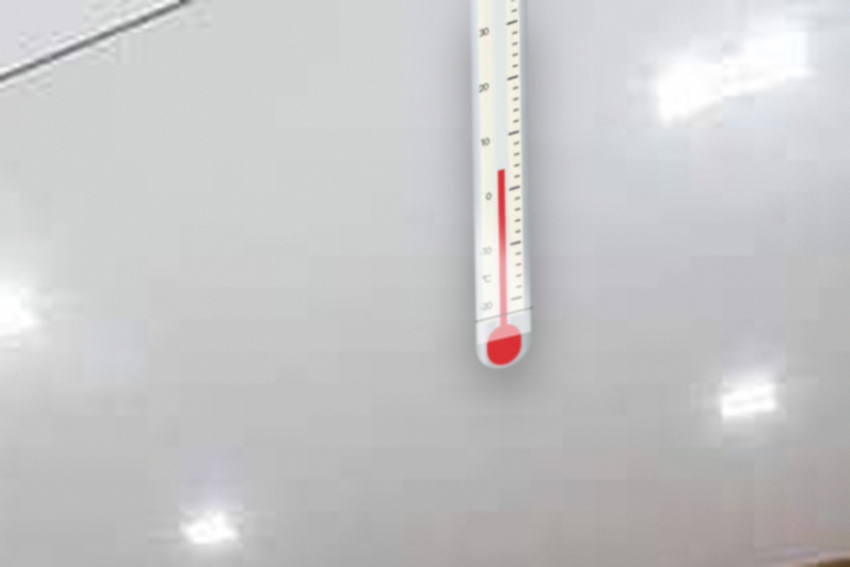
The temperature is 4°C
